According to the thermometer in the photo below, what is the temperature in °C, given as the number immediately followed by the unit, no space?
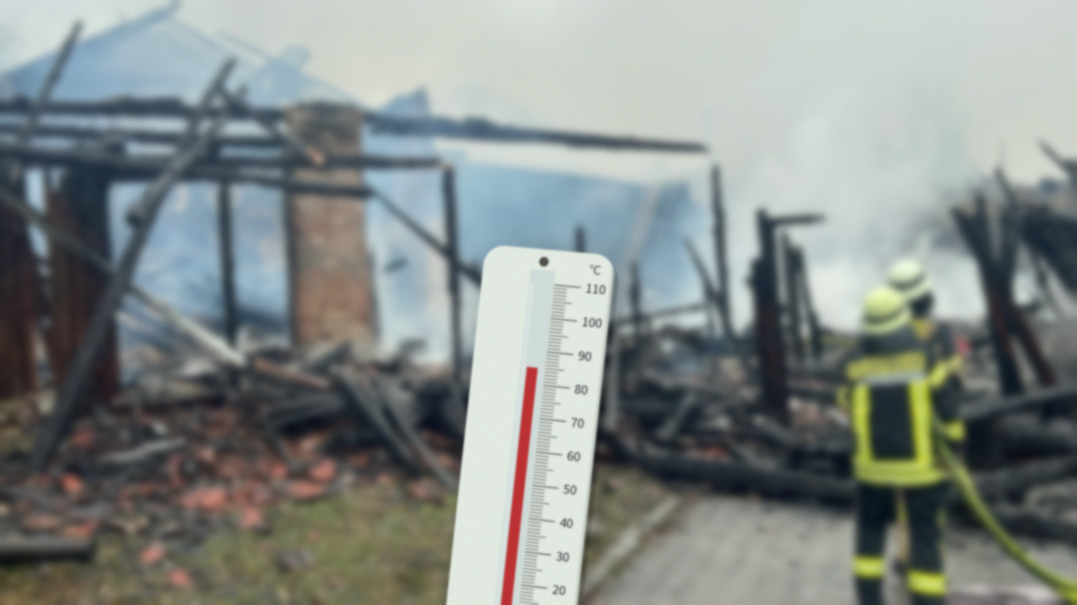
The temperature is 85°C
